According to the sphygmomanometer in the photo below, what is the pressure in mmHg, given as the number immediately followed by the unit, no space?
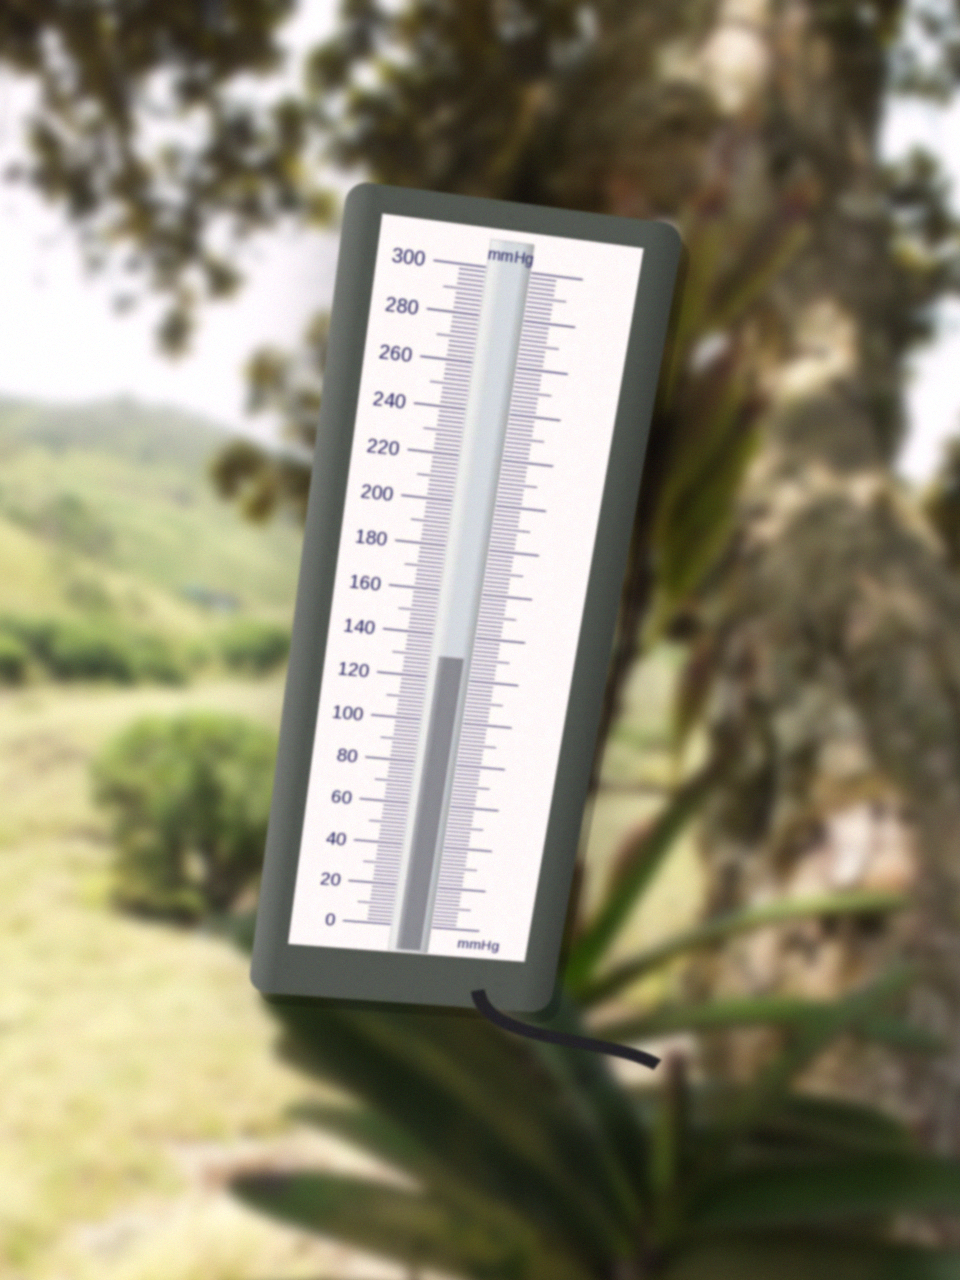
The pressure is 130mmHg
